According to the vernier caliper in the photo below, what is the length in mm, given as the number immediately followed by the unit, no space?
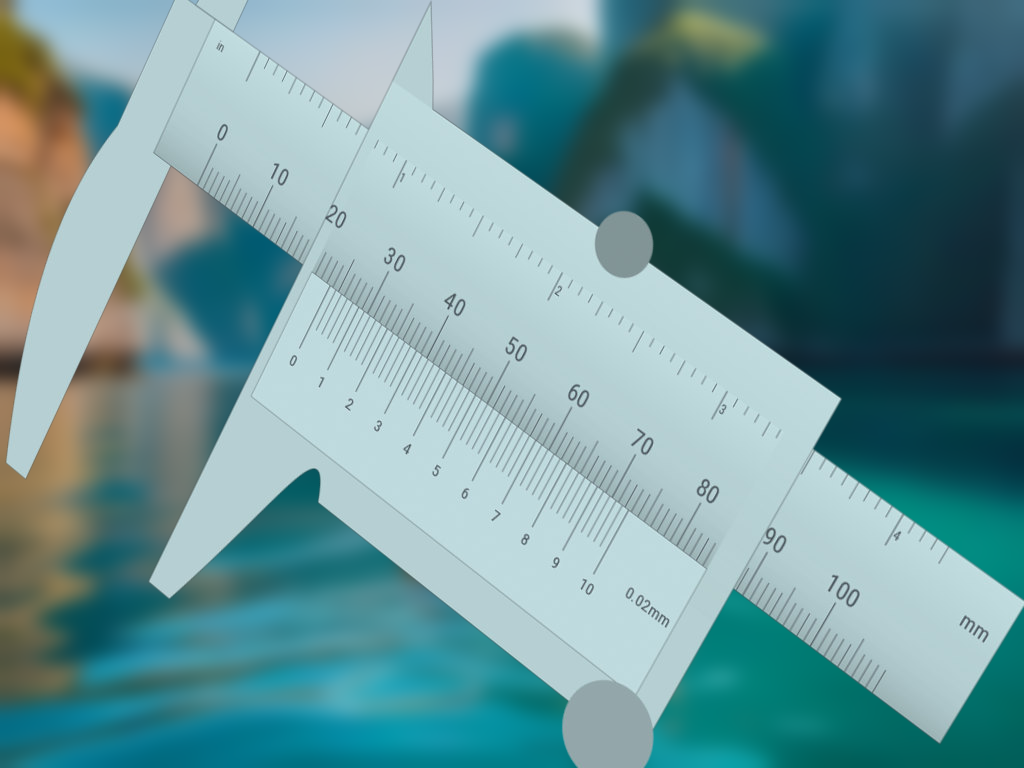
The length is 23.6mm
